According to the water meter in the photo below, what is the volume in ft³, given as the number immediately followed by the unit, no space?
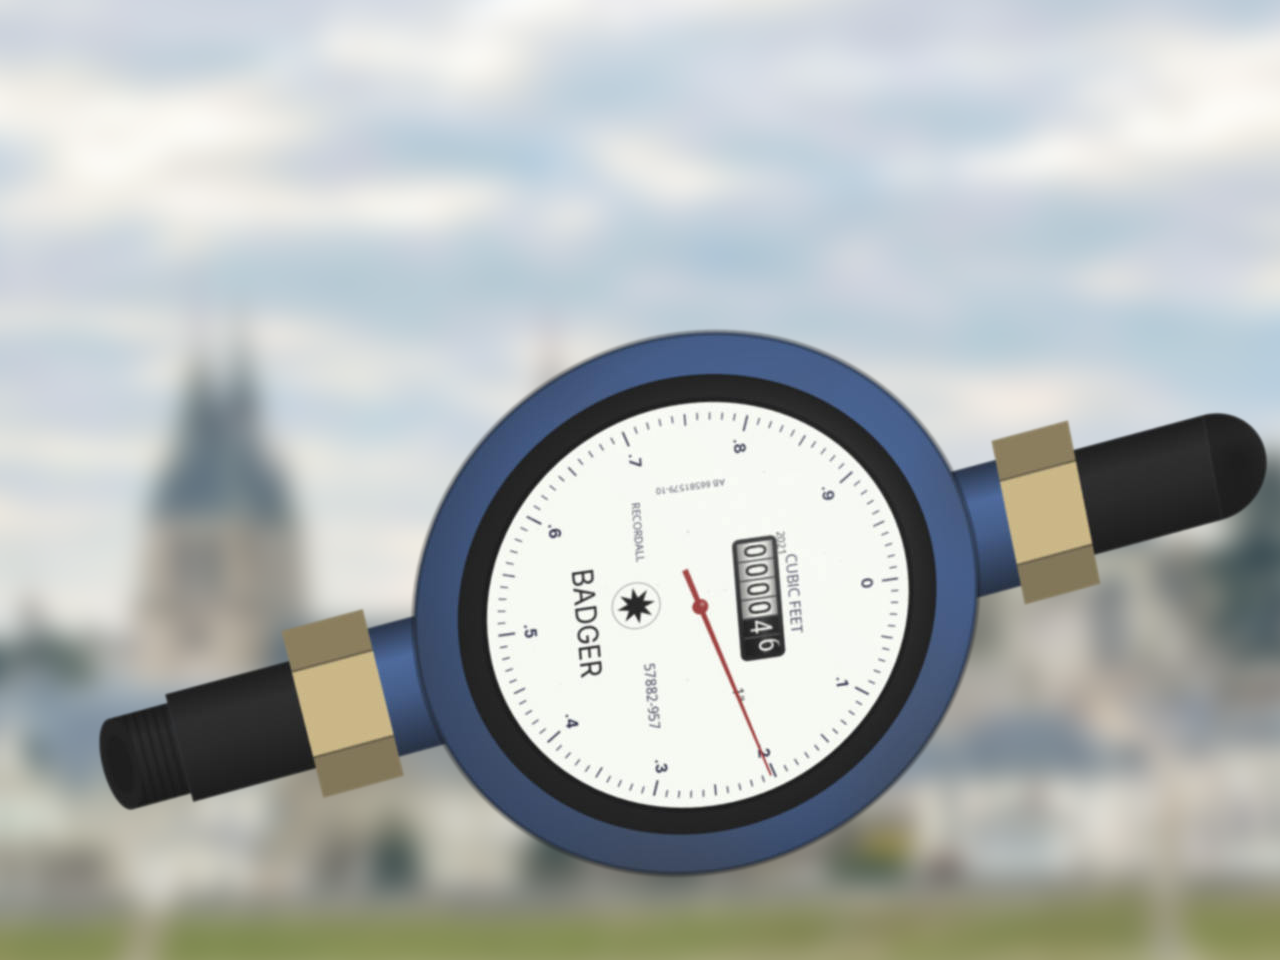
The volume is 46.20ft³
